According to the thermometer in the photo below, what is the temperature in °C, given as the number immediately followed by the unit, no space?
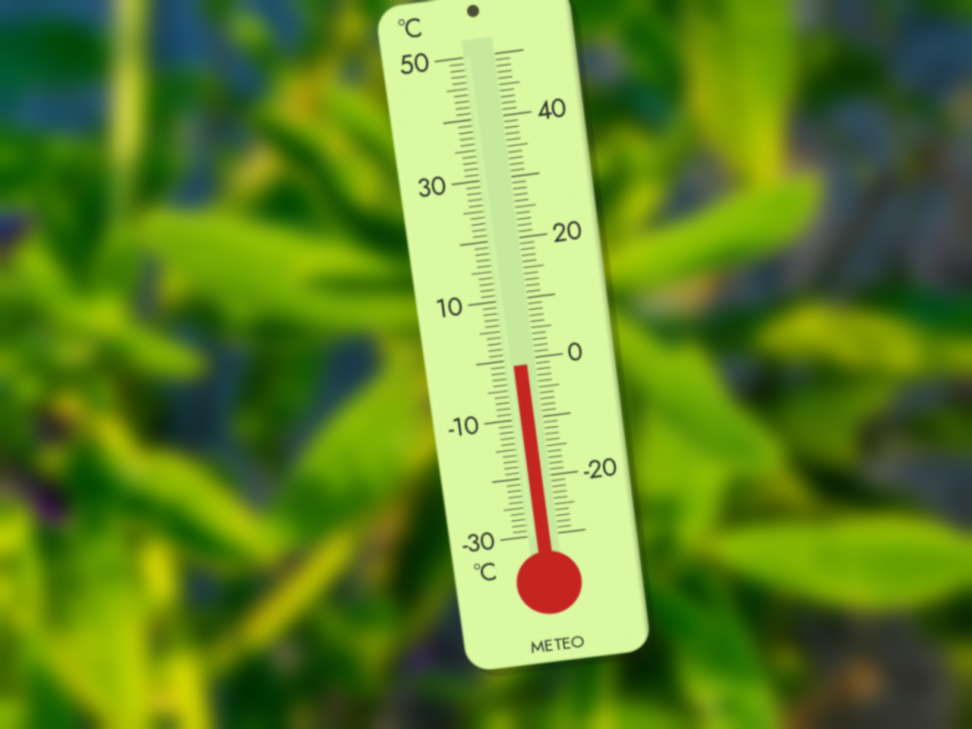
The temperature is -1°C
